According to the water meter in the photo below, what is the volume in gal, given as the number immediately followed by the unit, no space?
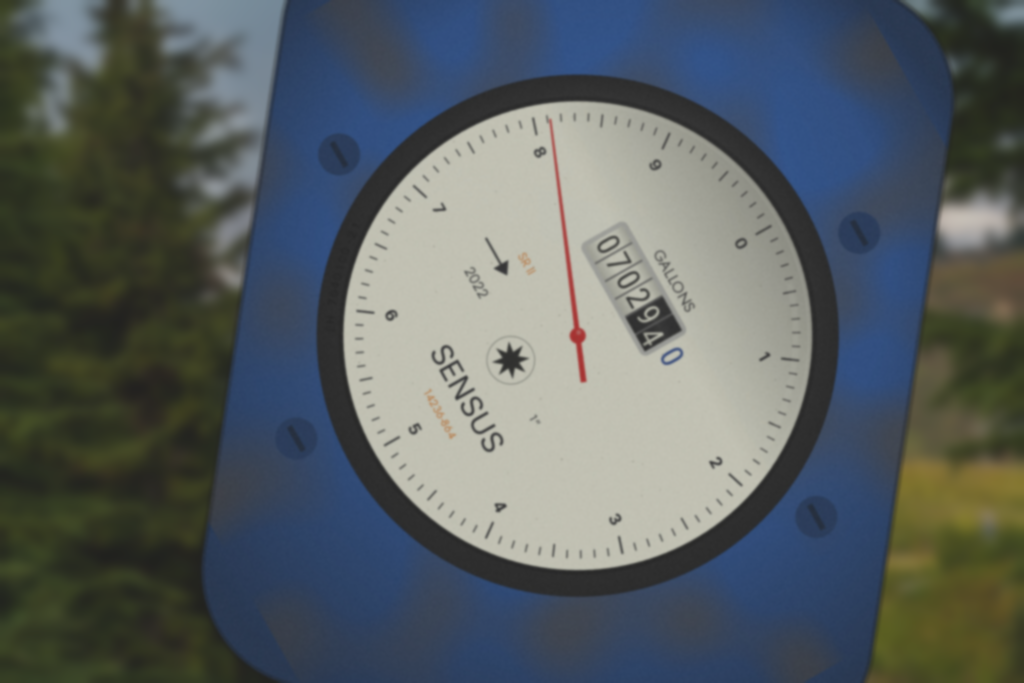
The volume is 702938.1gal
